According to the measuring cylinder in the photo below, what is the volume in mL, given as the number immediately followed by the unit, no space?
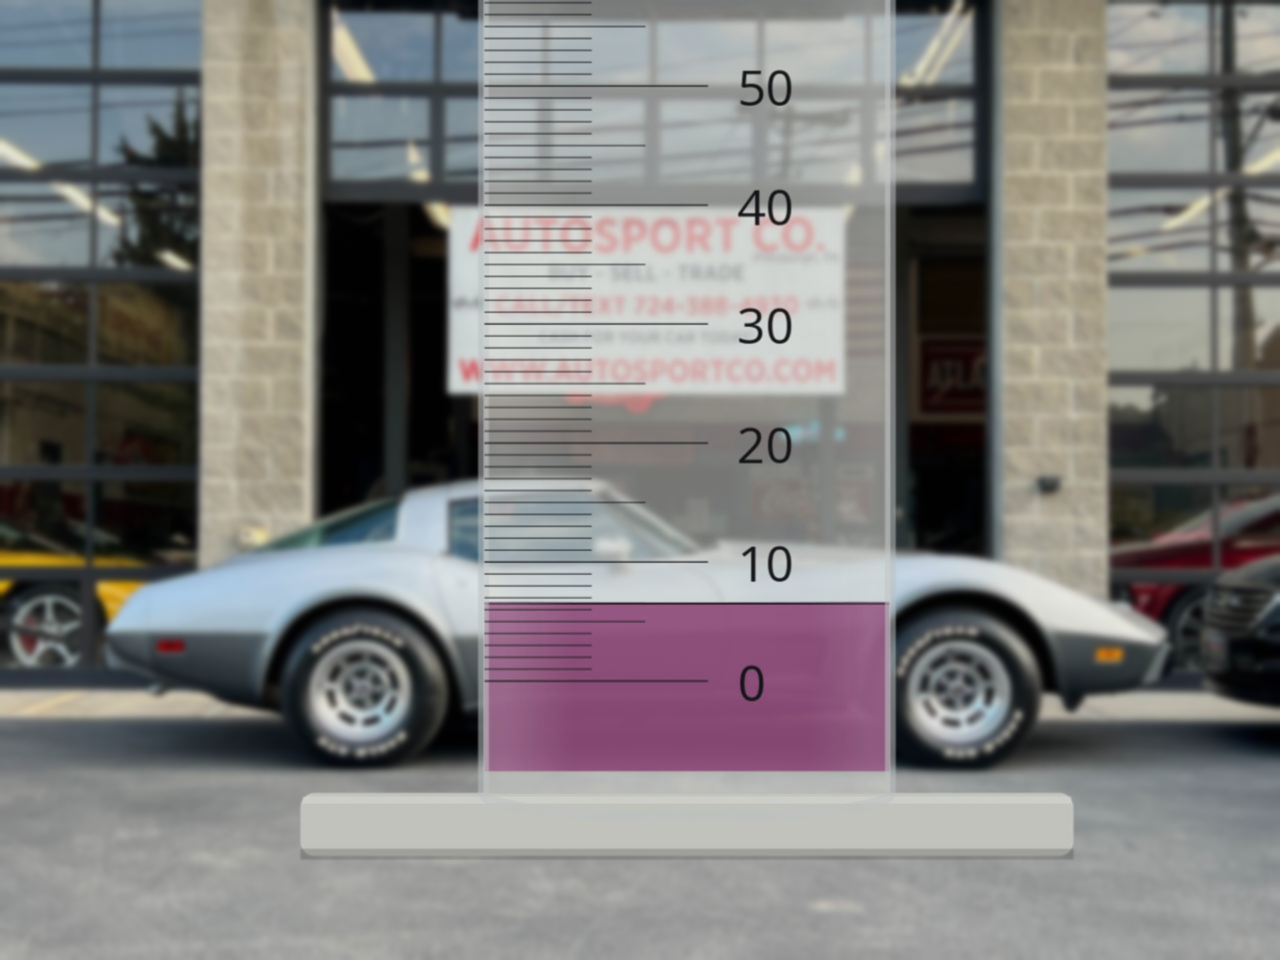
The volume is 6.5mL
